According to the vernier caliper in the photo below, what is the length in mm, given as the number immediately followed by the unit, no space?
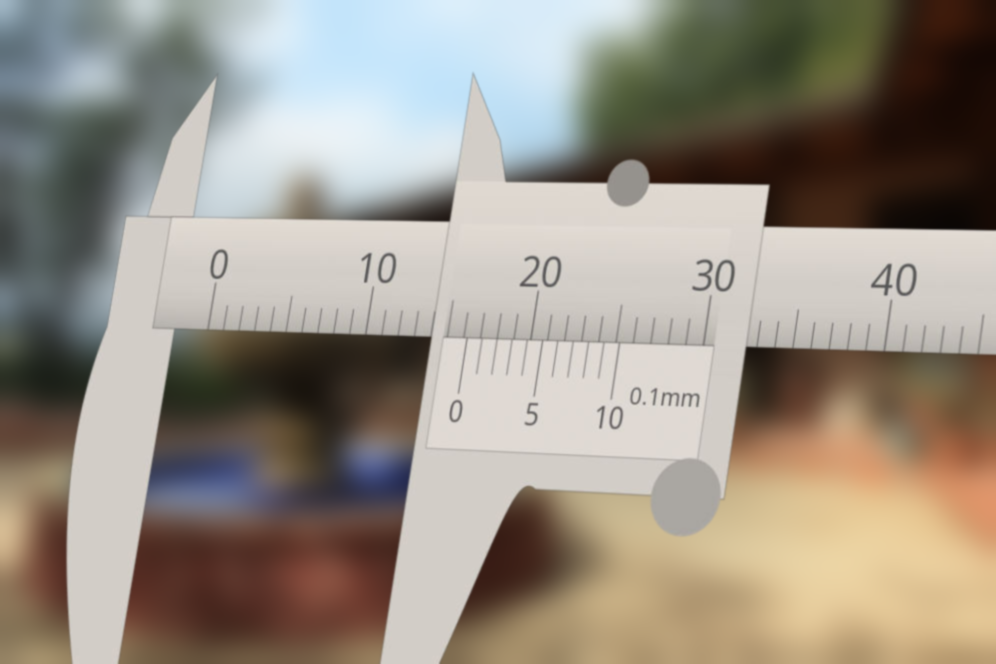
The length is 16.2mm
